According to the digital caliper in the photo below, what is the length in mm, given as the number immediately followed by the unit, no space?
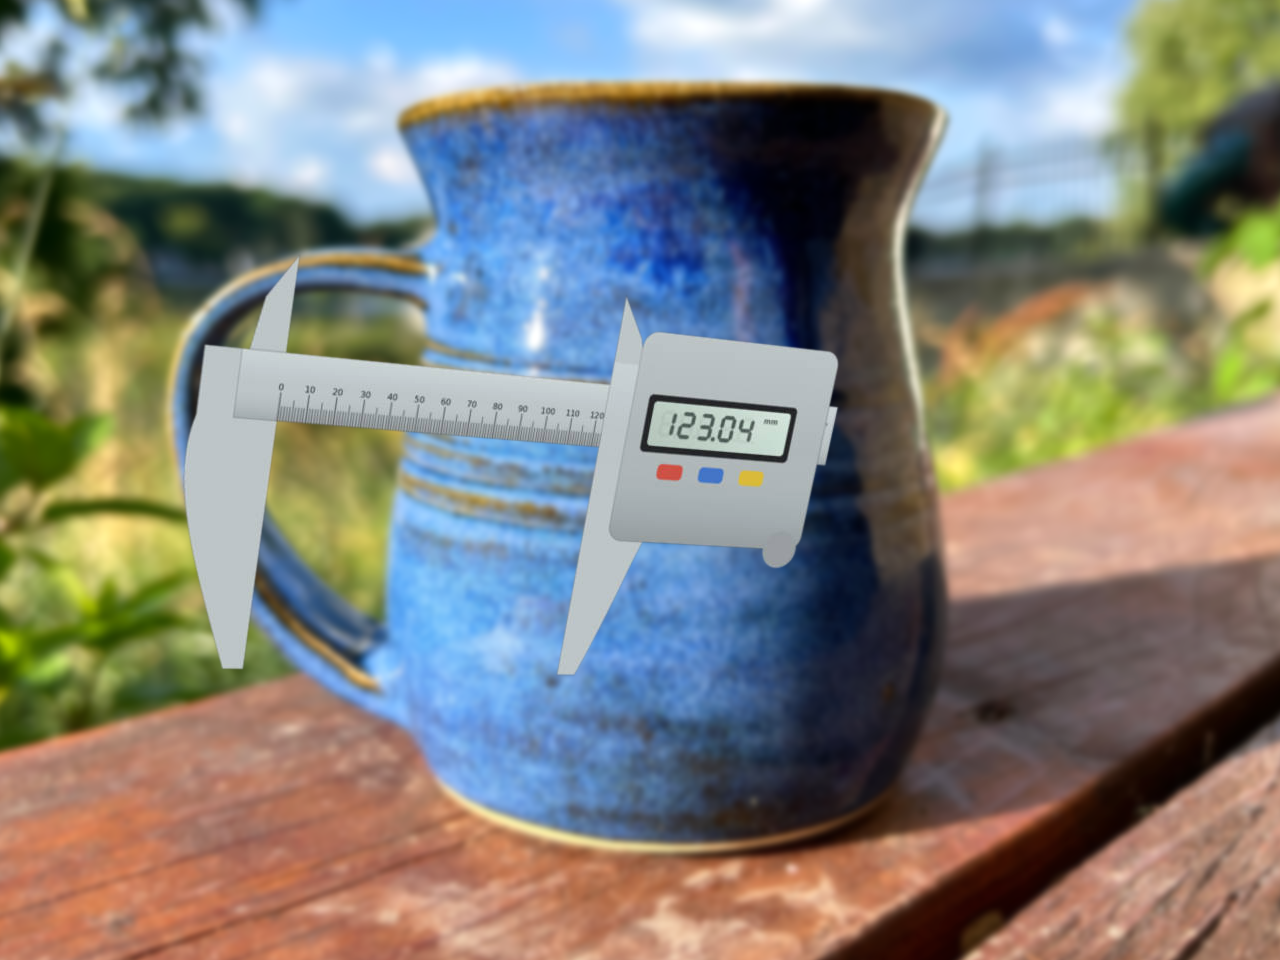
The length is 123.04mm
